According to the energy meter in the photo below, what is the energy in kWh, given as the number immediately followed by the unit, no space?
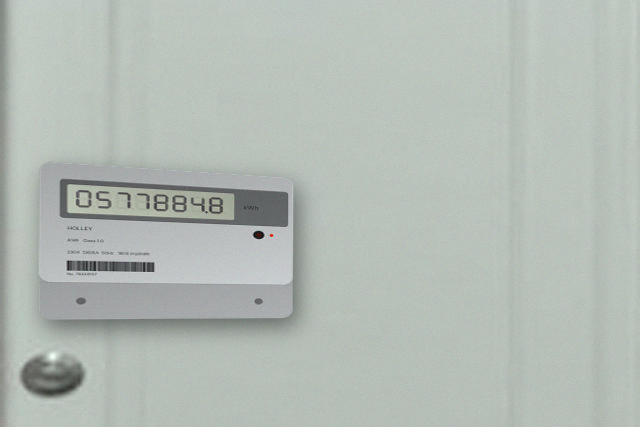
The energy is 577884.8kWh
